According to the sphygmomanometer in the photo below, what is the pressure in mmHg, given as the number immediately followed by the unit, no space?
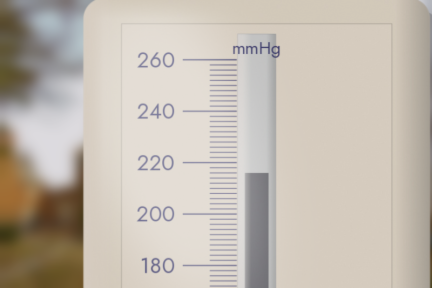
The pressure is 216mmHg
